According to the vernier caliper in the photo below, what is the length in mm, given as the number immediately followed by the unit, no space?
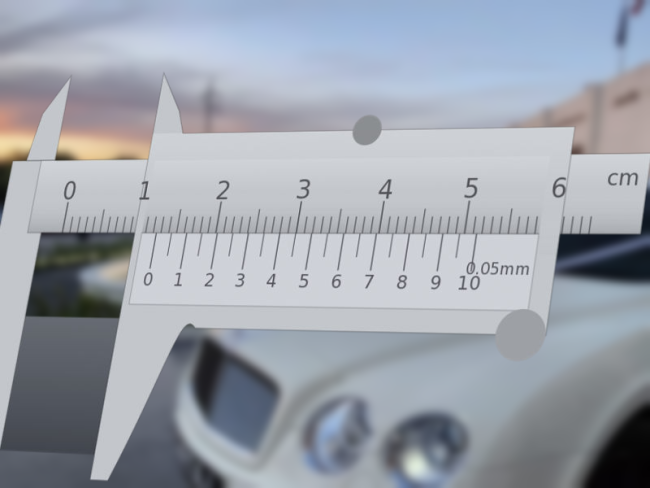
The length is 12.4mm
